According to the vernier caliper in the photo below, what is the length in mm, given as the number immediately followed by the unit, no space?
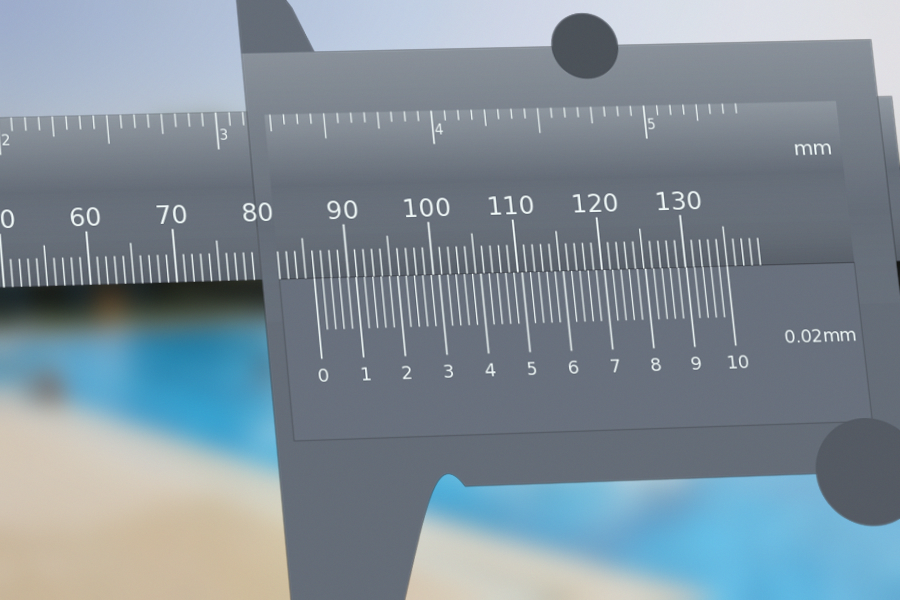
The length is 86.0mm
